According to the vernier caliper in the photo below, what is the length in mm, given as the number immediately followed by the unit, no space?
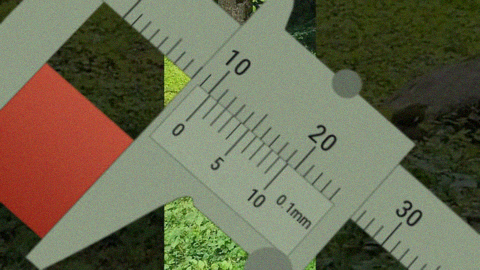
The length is 10.2mm
